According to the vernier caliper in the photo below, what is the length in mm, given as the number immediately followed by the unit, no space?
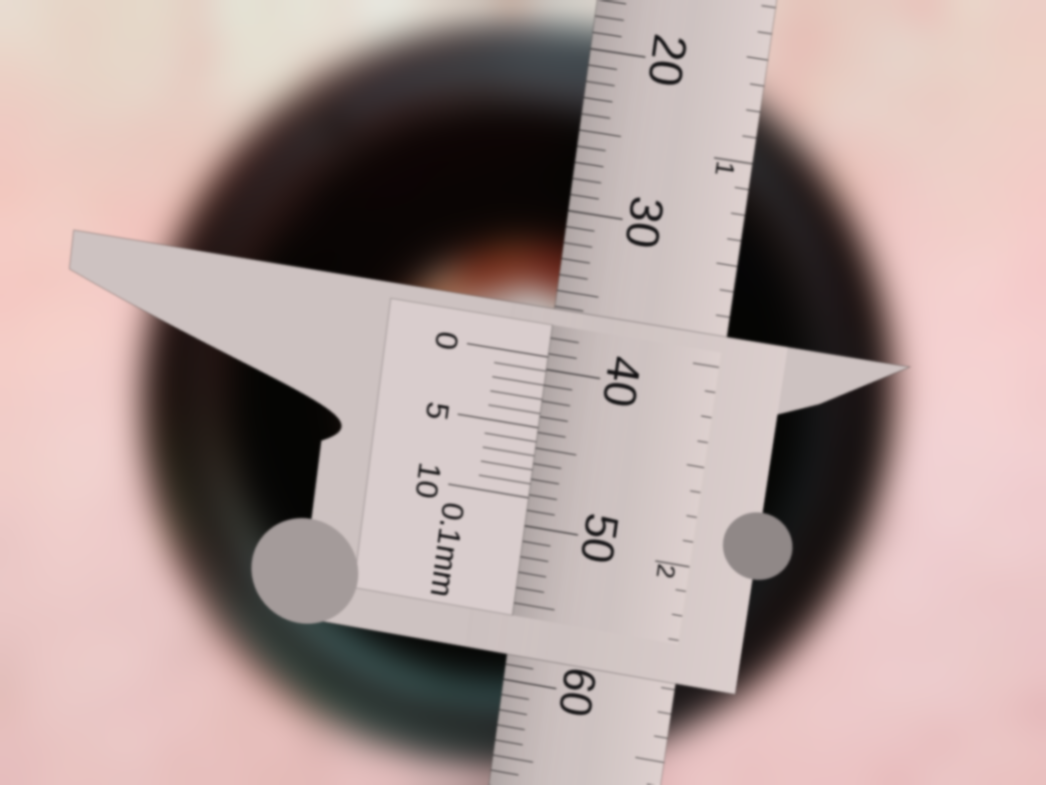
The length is 39.2mm
